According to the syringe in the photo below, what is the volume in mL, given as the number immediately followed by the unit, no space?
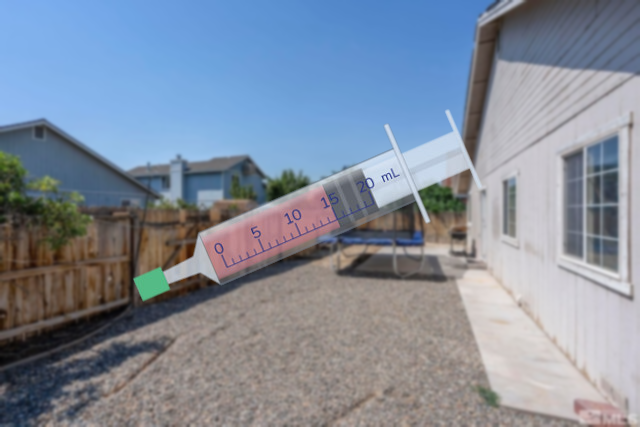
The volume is 15mL
